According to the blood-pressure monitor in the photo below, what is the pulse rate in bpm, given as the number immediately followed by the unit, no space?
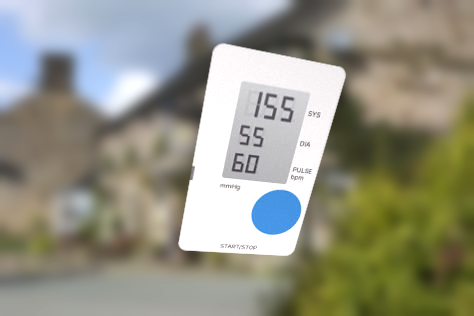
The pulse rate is 60bpm
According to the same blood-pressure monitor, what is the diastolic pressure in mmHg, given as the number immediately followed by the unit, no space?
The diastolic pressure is 55mmHg
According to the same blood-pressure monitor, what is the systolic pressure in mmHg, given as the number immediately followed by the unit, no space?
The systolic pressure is 155mmHg
